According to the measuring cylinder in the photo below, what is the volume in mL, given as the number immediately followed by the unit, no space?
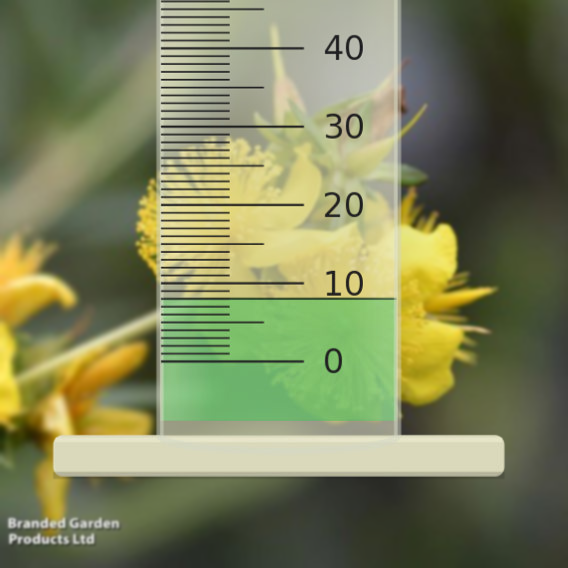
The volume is 8mL
